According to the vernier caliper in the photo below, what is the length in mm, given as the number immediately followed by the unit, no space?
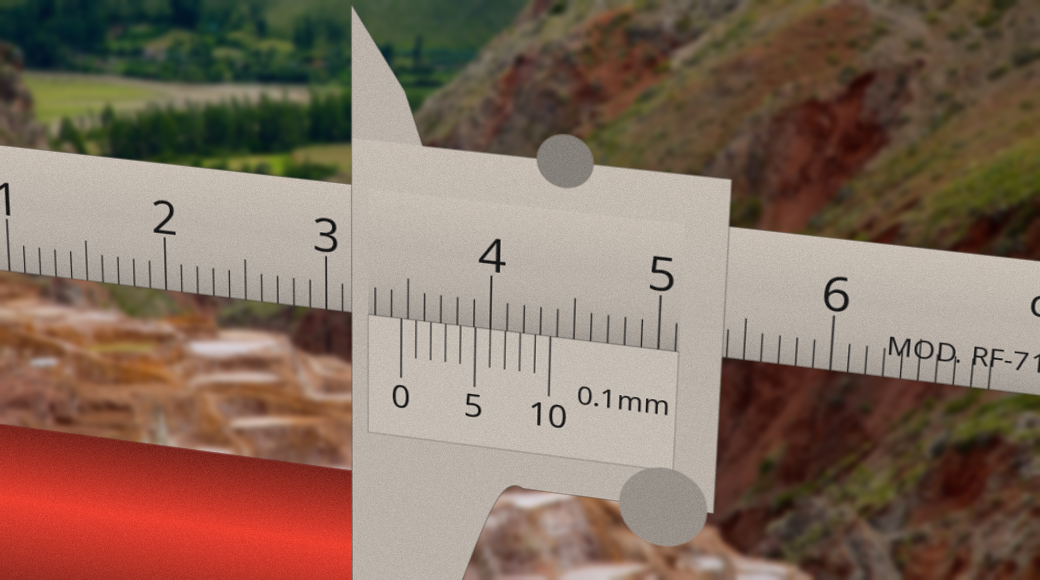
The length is 34.6mm
